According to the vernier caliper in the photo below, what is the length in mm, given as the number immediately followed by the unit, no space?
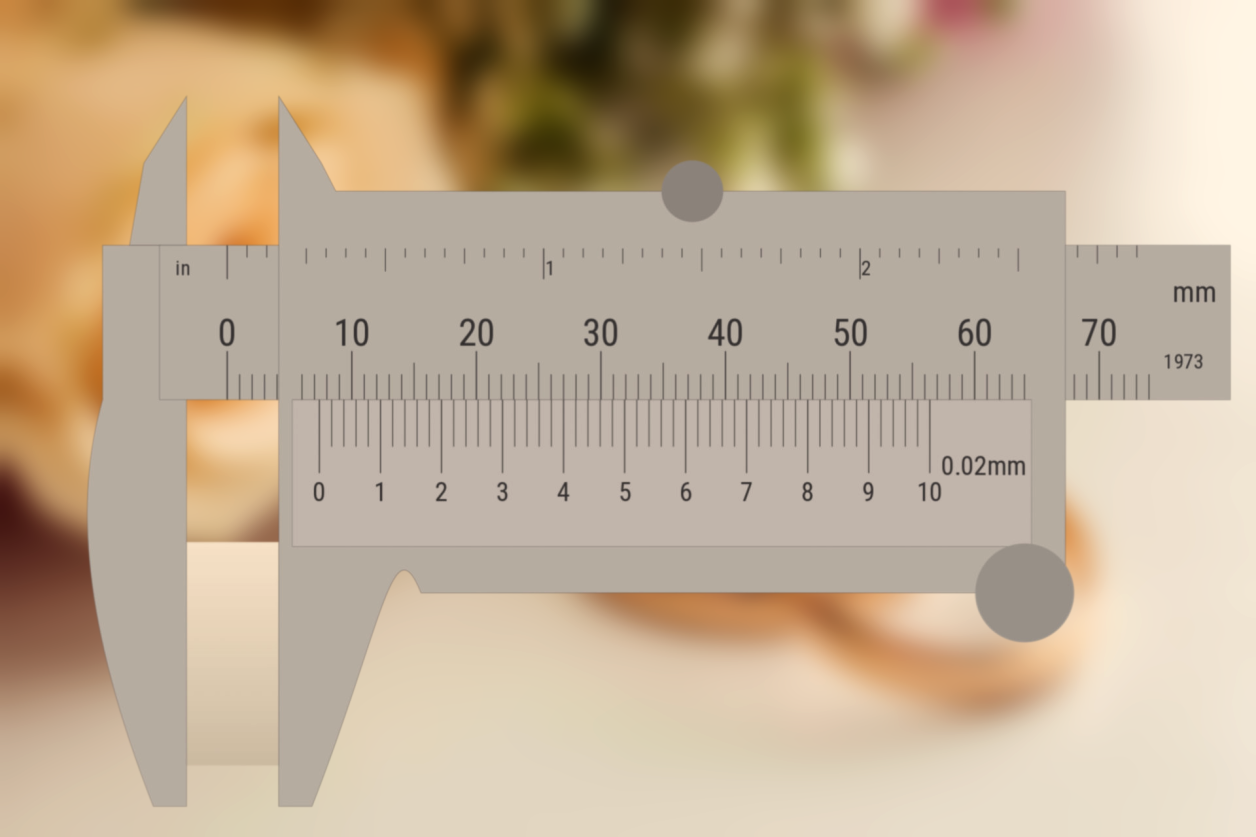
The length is 7.4mm
